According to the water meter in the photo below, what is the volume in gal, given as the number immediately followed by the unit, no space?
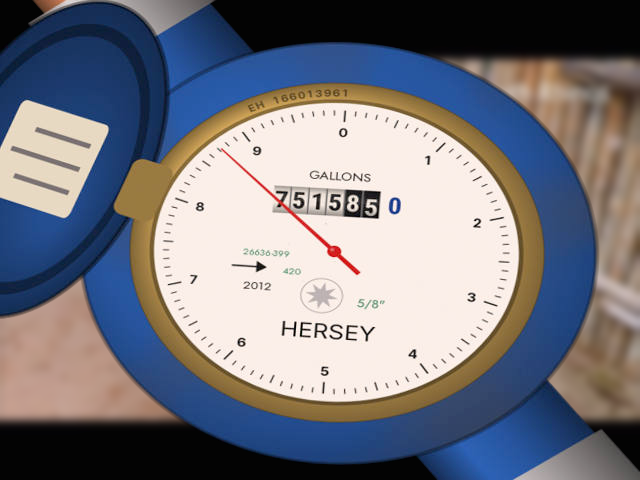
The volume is 7515848.7gal
